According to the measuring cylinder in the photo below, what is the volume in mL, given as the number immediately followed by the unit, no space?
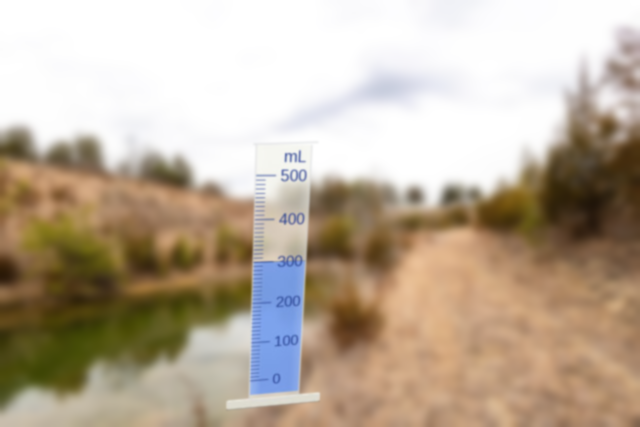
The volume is 300mL
